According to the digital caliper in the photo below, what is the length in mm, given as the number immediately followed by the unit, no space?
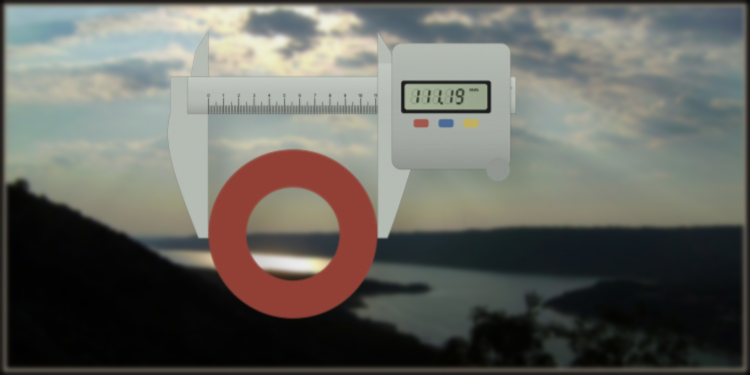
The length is 111.19mm
